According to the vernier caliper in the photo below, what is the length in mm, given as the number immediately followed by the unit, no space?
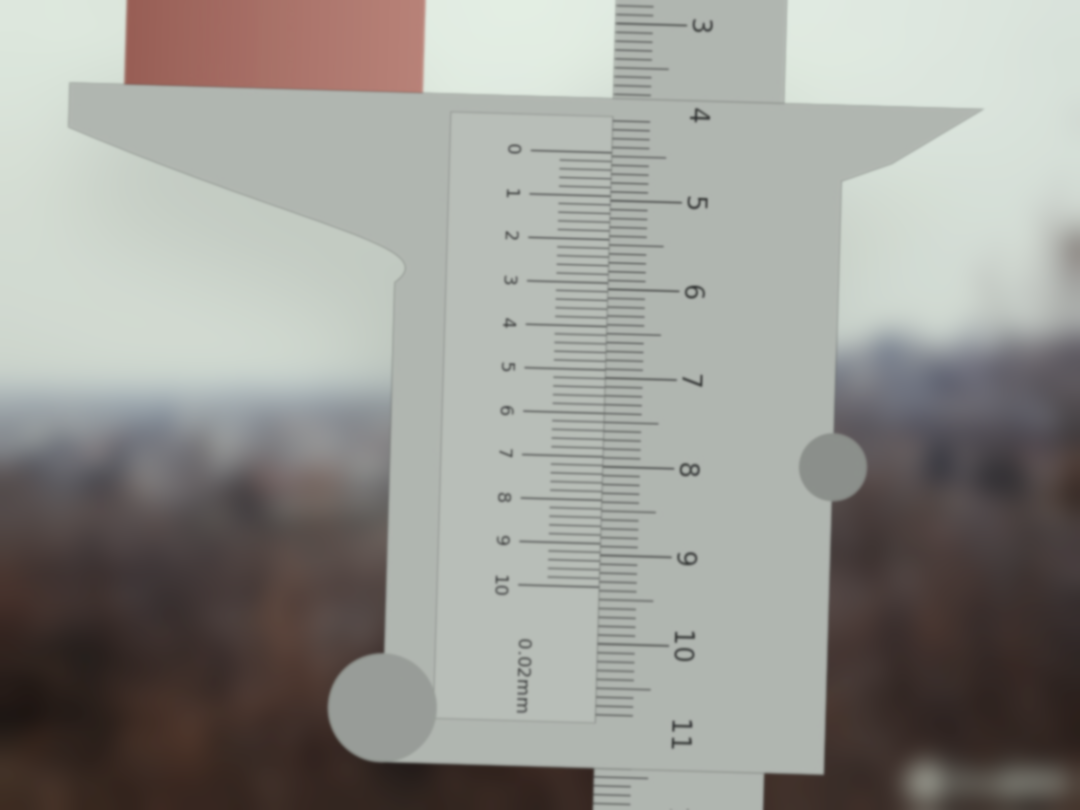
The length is 44.6mm
